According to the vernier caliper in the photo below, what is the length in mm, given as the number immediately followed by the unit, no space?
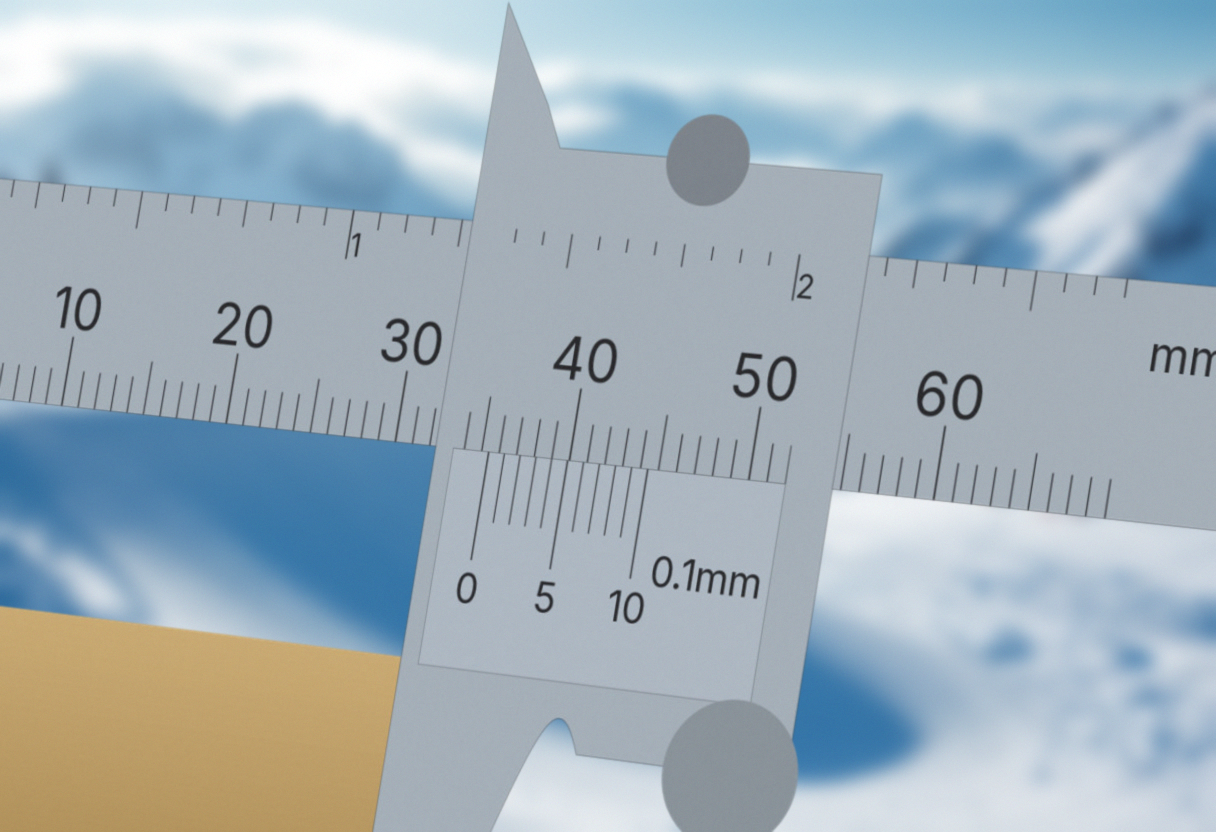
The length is 35.4mm
